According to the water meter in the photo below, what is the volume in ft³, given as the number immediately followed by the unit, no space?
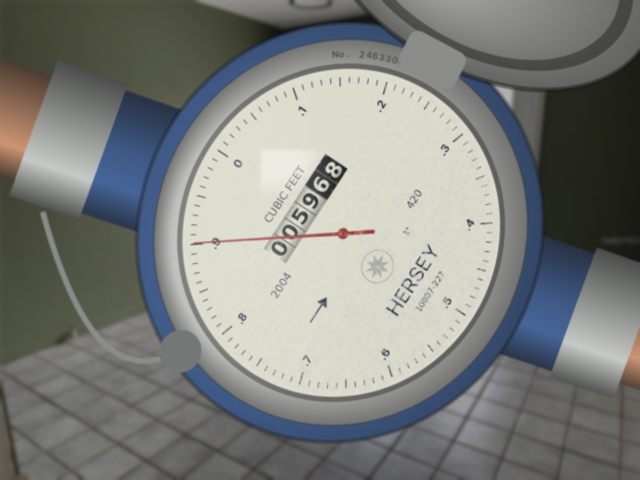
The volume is 5967.90ft³
